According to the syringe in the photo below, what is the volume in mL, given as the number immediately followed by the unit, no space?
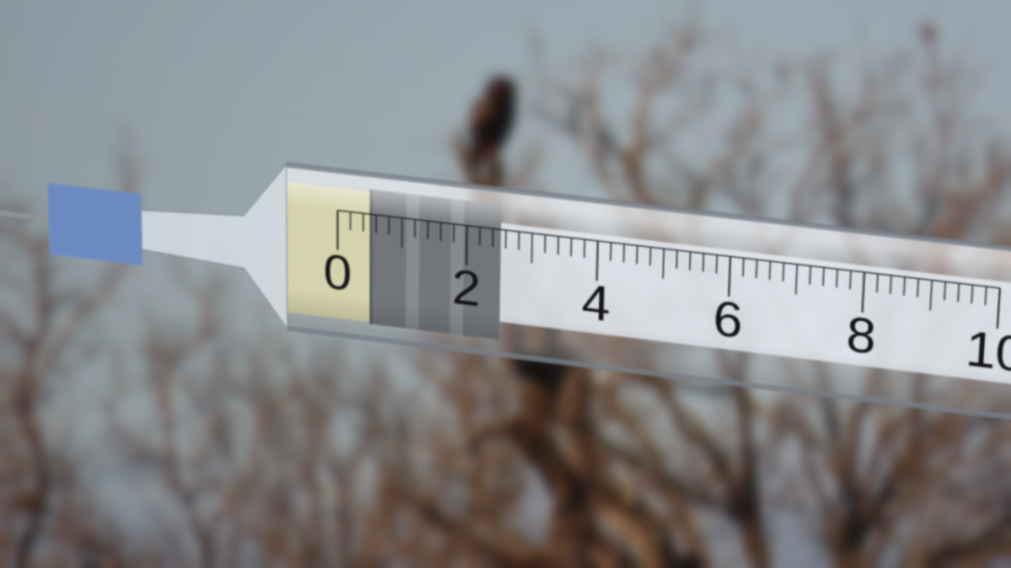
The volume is 0.5mL
